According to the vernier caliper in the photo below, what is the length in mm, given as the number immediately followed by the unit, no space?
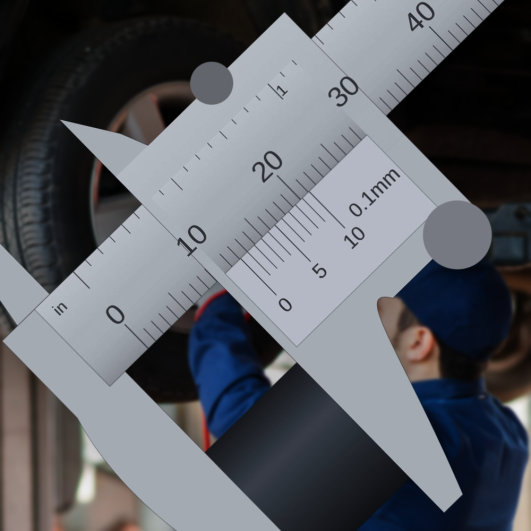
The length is 12.1mm
